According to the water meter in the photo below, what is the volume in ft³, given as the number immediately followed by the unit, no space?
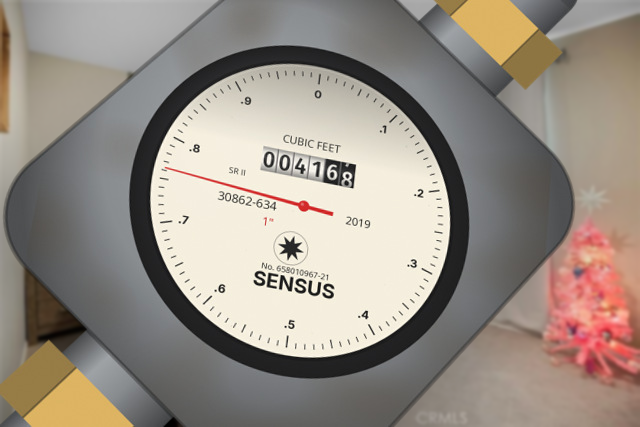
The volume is 4167.76ft³
